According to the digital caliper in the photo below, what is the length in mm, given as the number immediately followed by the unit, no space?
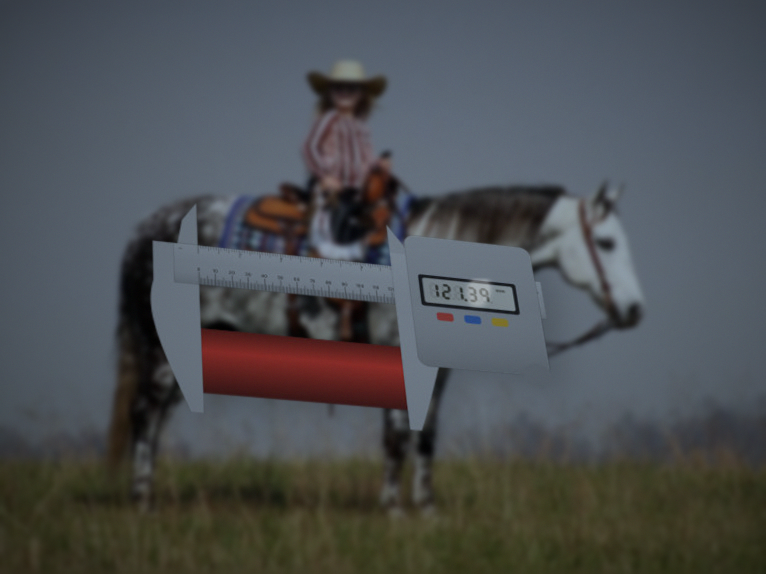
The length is 121.39mm
